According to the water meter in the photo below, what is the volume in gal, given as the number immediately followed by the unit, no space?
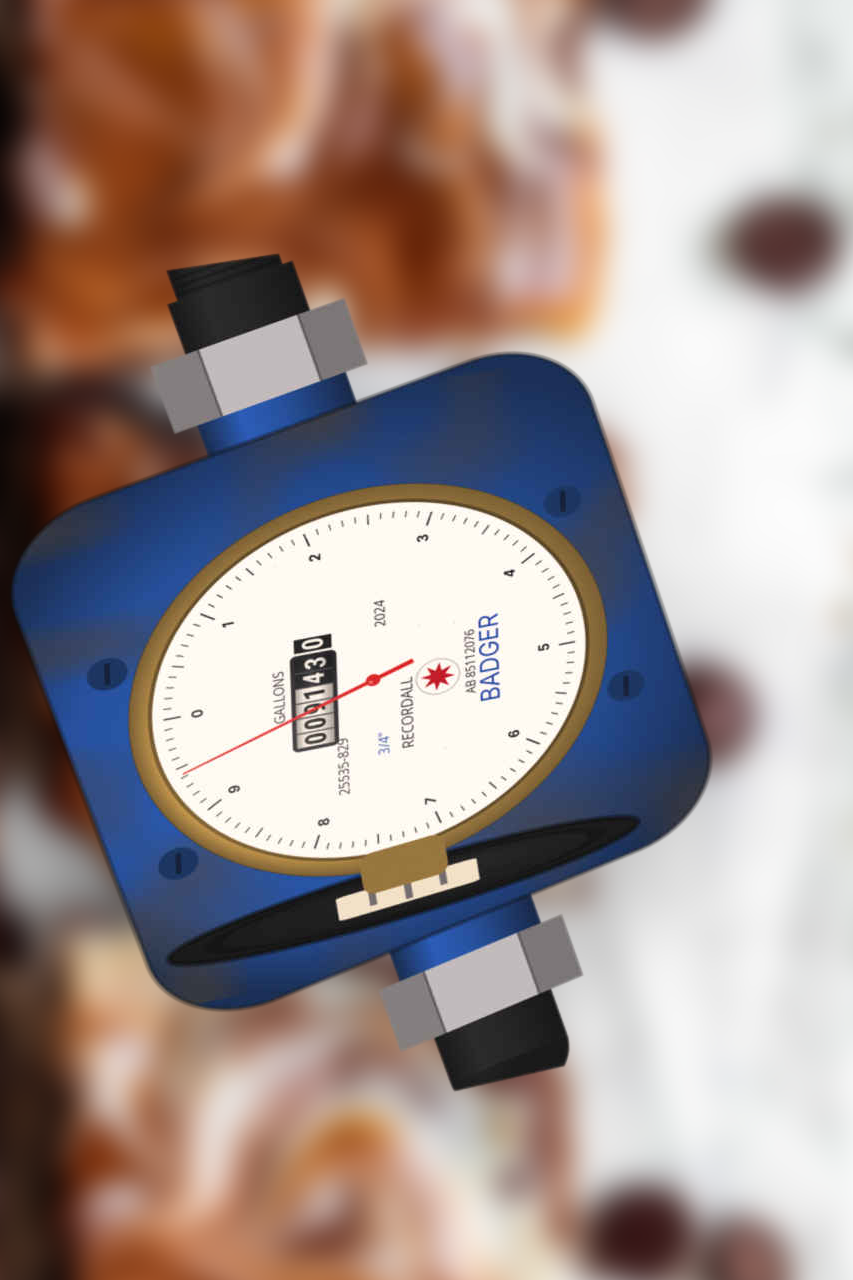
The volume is 91429.4gal
